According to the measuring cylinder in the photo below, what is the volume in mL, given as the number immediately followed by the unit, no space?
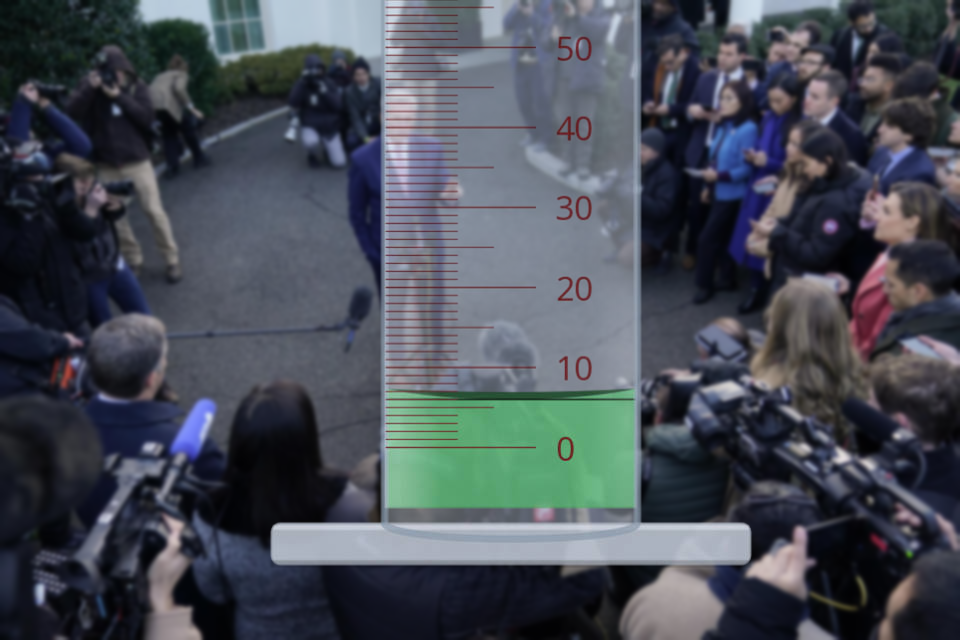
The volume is 6mL
